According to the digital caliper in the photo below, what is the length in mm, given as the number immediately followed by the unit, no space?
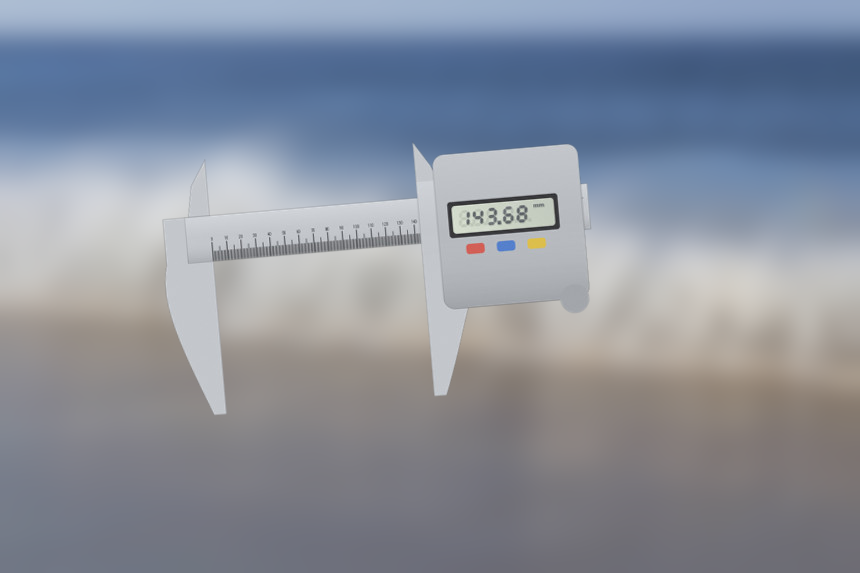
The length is 143.68mm
